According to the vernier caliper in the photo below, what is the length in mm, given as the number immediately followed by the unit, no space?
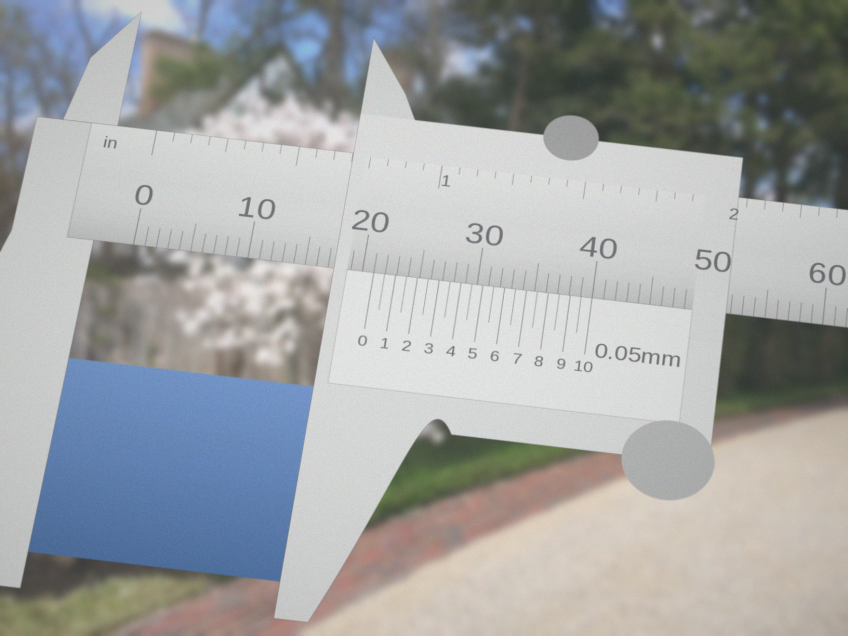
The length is 21.0mm
